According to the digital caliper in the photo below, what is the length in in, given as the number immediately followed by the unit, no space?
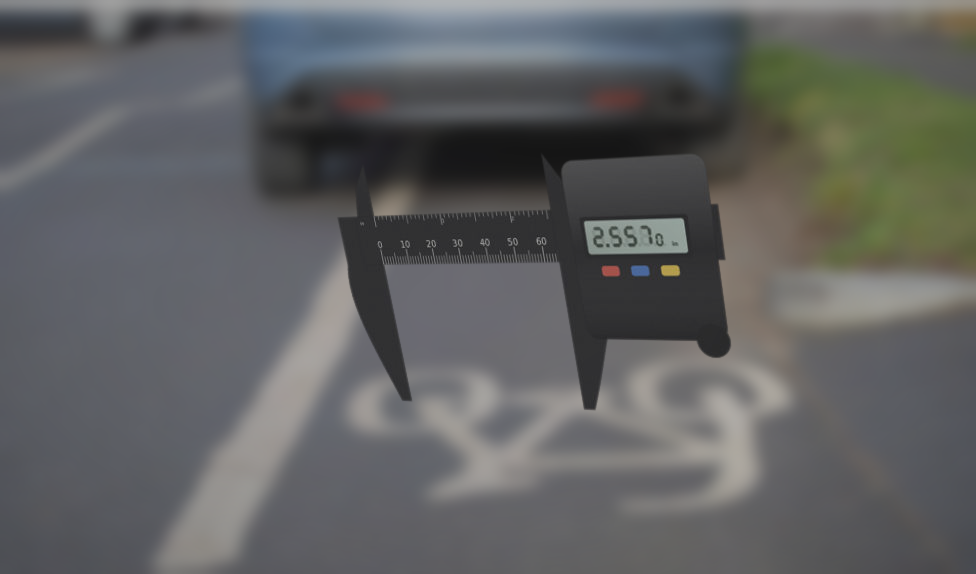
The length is 2.5570in
